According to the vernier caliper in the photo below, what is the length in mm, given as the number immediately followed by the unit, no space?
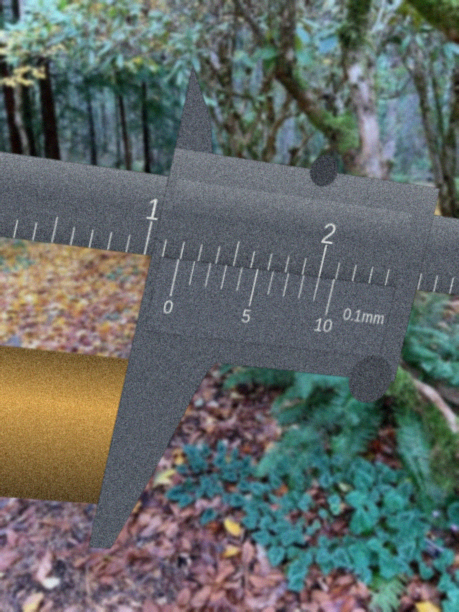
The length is 11.9mm
